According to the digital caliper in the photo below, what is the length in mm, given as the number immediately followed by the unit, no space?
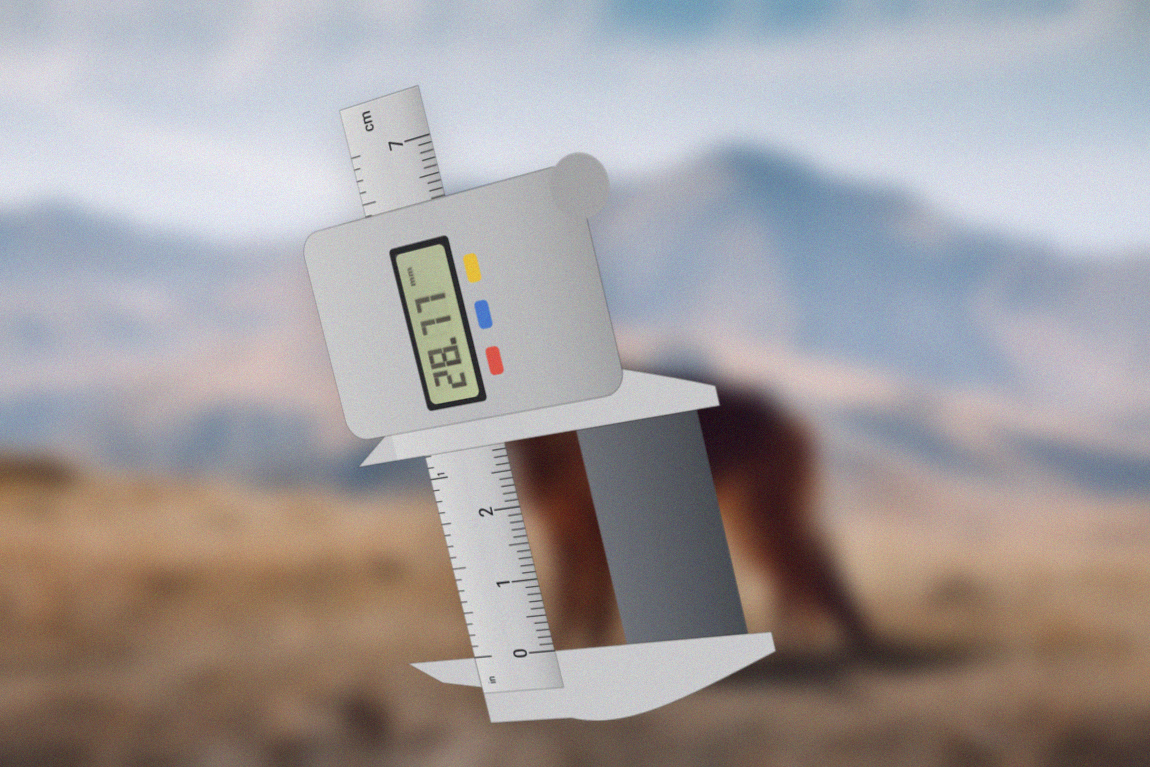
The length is 28.77mm
